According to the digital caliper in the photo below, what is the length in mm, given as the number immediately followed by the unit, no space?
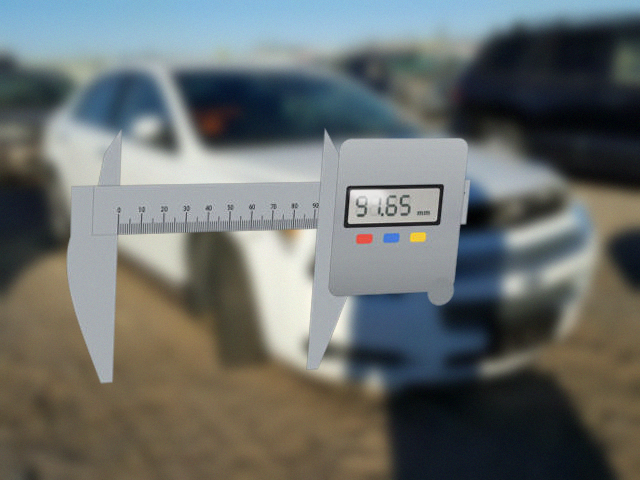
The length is 91.65mm
